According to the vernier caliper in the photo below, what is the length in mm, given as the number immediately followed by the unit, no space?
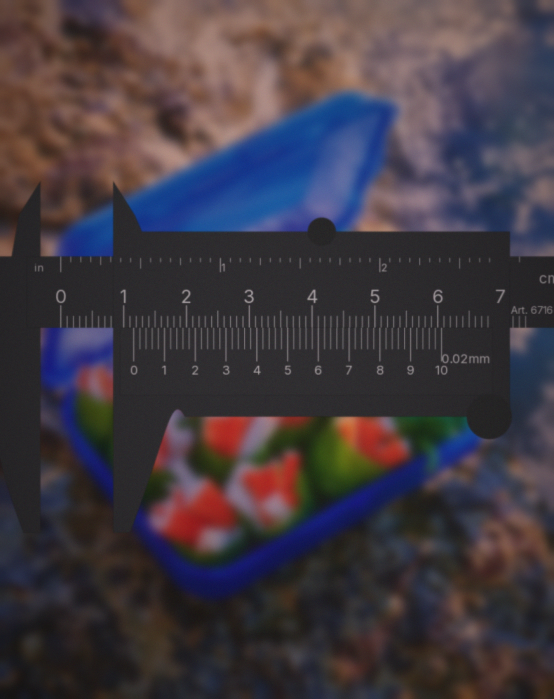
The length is 11.6mm
